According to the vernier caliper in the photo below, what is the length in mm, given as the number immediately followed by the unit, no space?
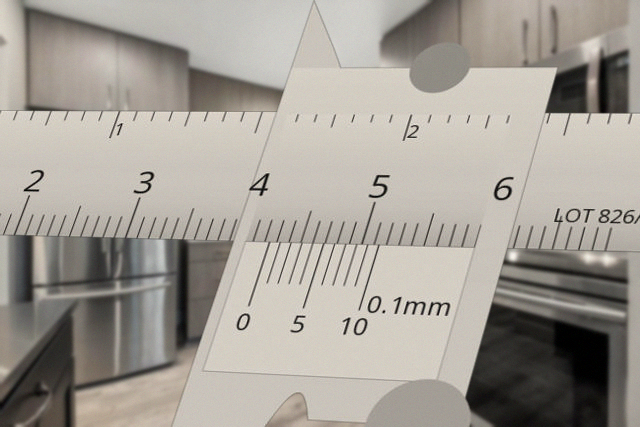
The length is 42.4mm
